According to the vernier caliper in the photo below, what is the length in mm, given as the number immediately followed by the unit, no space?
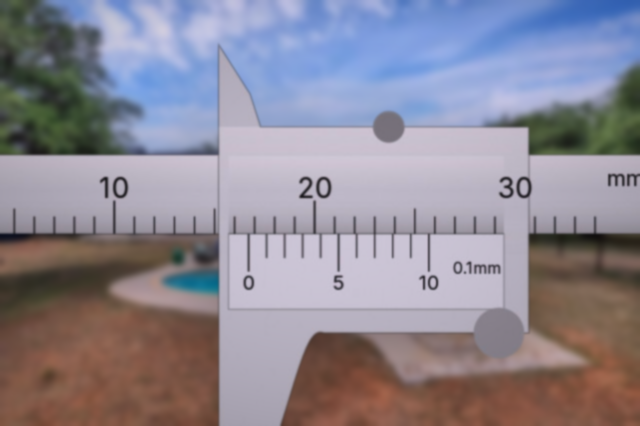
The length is 16.7mm
